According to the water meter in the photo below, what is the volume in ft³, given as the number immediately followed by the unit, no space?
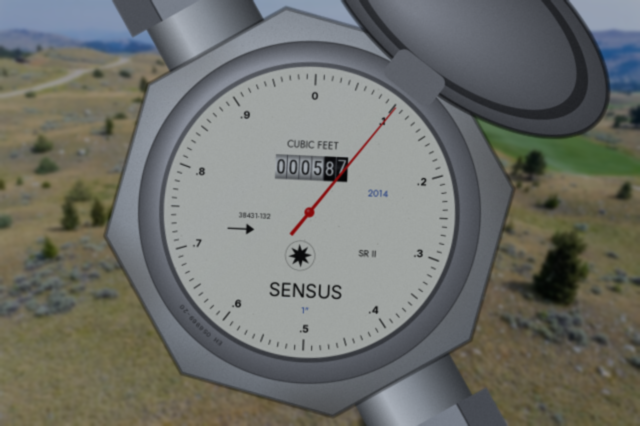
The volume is 587.10ft³
